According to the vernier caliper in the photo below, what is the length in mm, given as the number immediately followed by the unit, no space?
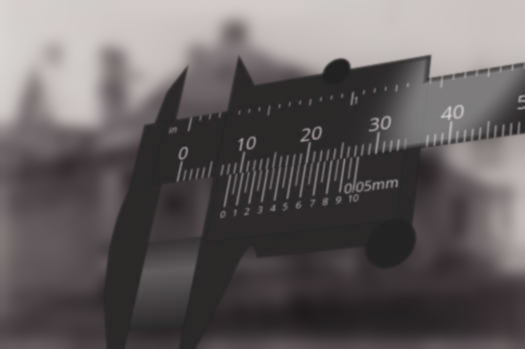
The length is 8.5mm
